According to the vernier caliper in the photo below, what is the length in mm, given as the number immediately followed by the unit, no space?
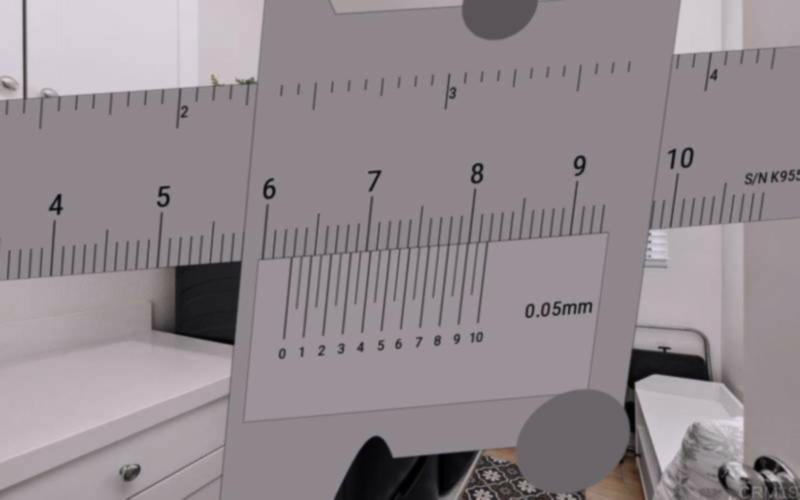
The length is 62.8mm
